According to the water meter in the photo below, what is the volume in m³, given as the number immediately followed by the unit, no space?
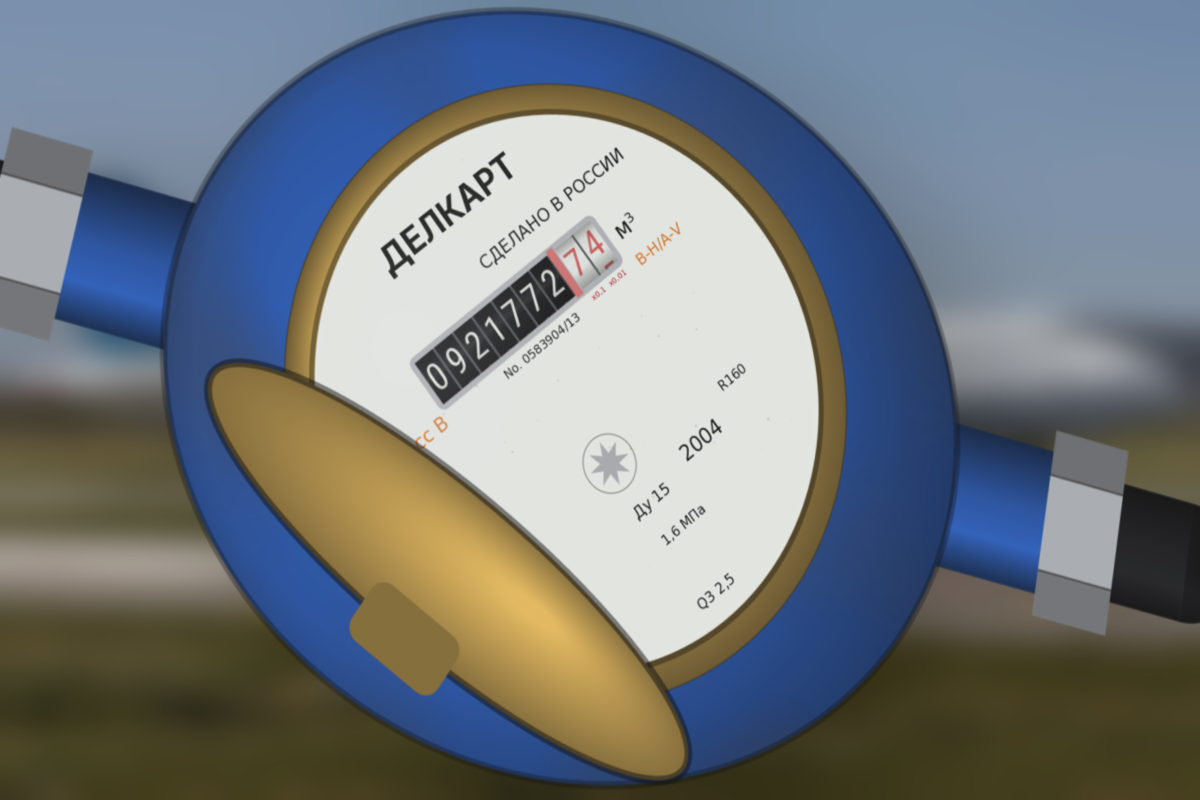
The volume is 921772.74m³
